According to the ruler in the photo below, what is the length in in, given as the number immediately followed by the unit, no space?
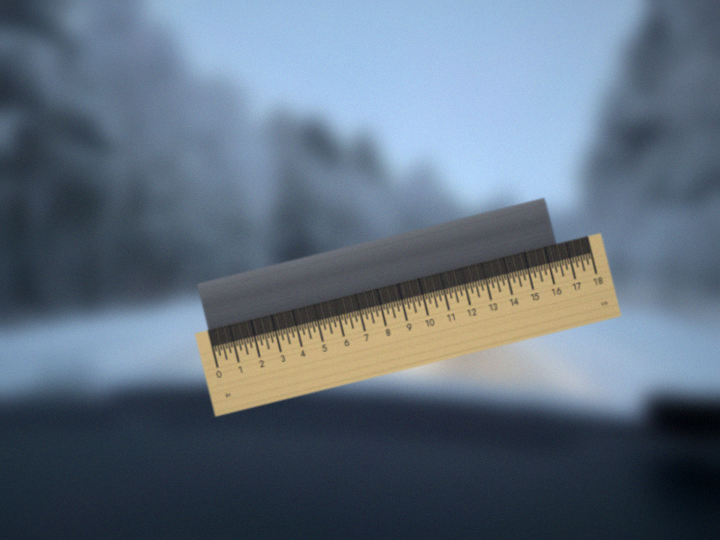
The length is 16.5in
